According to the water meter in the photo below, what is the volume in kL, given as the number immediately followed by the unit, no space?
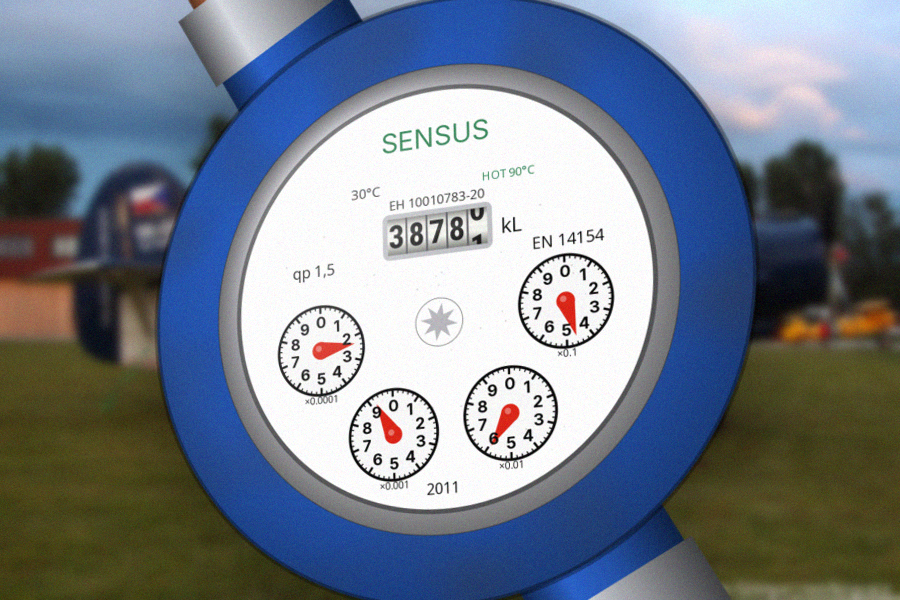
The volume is 38780.4592kL
